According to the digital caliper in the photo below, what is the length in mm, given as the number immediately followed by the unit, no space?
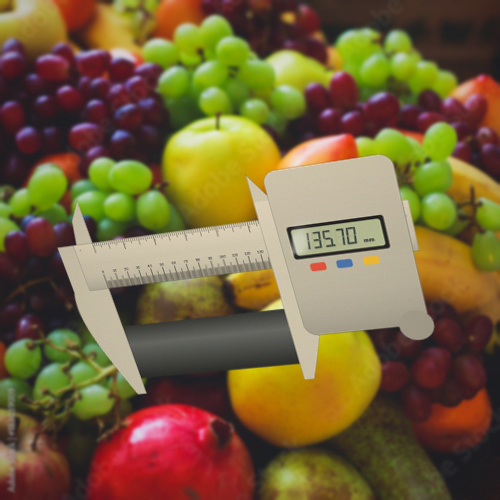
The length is 135.70mm
